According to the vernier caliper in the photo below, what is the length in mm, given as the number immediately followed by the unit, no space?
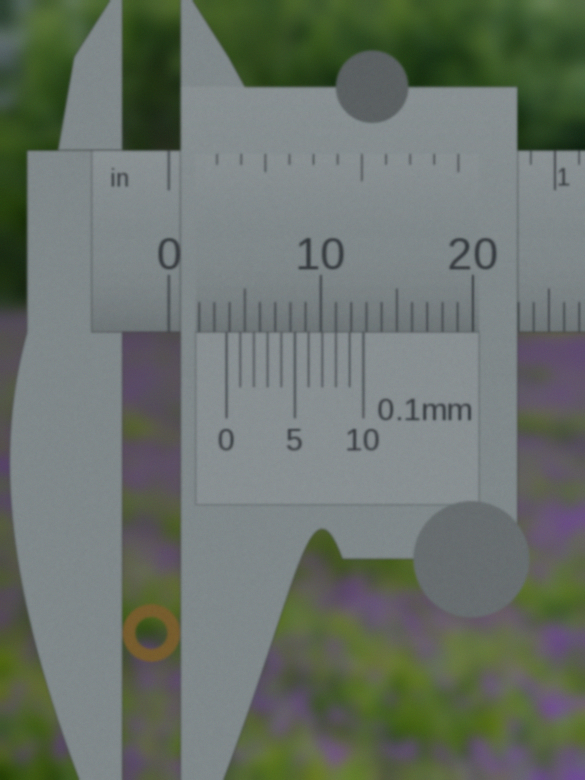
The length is 3.8mm
